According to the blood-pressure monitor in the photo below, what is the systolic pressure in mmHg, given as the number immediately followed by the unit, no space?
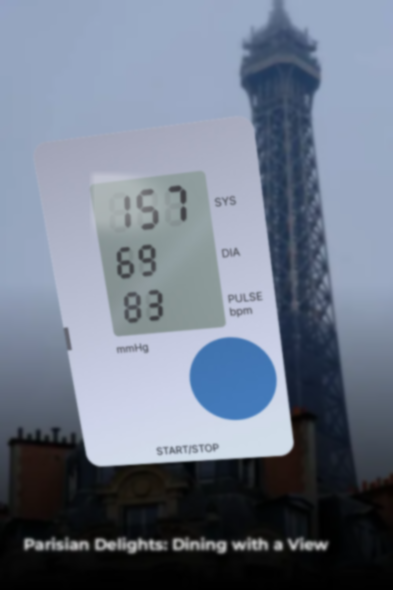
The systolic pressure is 157mmHg
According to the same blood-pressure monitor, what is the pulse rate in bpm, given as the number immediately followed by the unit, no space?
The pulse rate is 83bpm
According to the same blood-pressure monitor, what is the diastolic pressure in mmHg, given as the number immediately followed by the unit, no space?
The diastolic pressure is 69mmHg
